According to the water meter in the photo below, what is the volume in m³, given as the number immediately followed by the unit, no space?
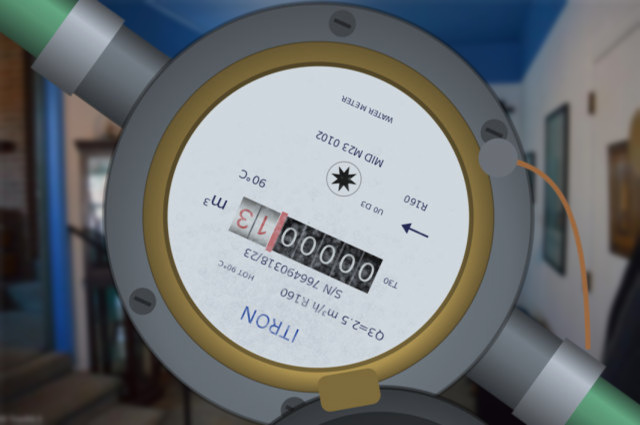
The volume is 0.13m³
